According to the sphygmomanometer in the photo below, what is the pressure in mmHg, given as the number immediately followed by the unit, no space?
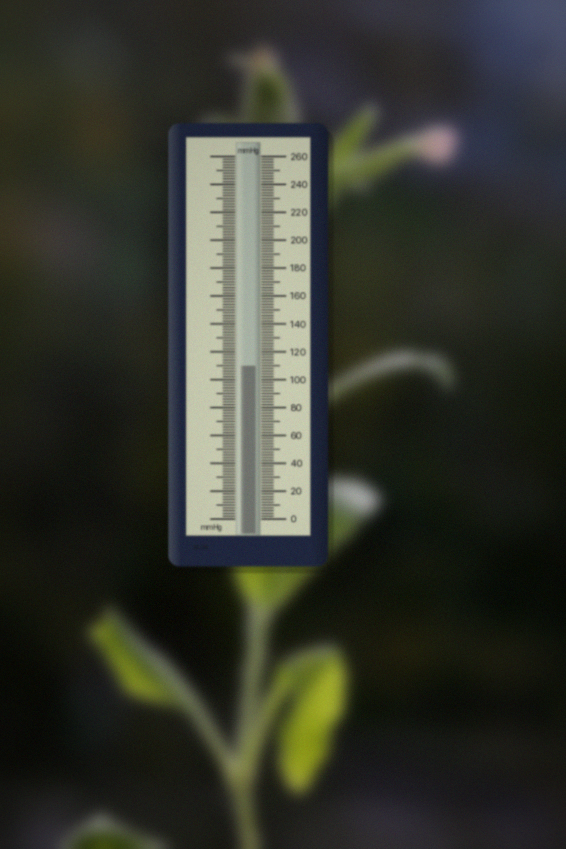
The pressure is 110mmHg
